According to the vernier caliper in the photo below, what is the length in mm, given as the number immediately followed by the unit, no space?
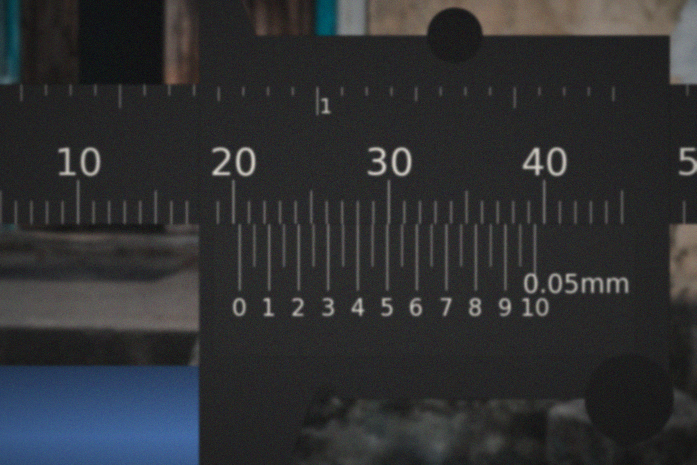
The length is 20.4mm
